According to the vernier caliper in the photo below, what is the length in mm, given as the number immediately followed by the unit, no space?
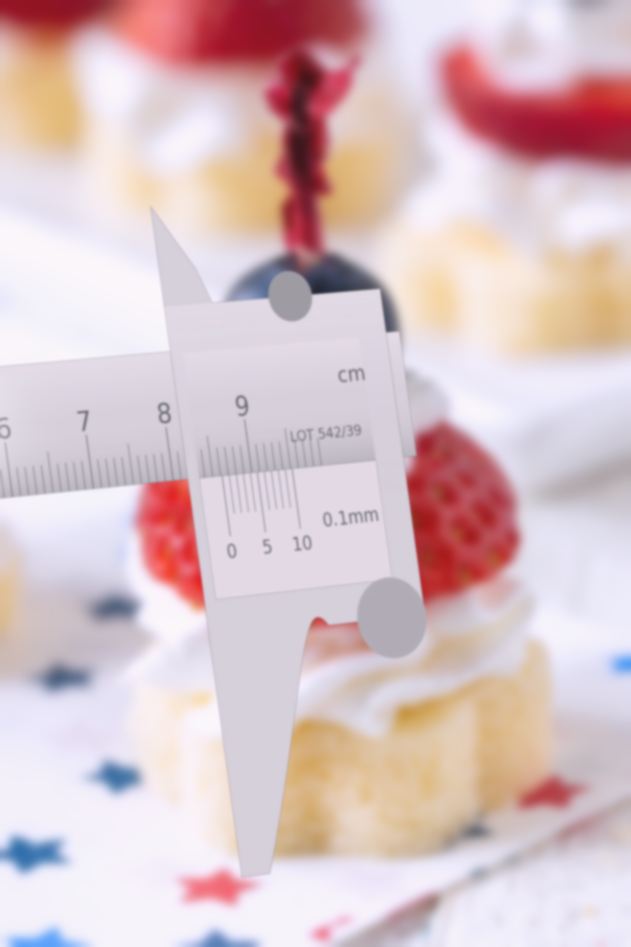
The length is 86.2mm
